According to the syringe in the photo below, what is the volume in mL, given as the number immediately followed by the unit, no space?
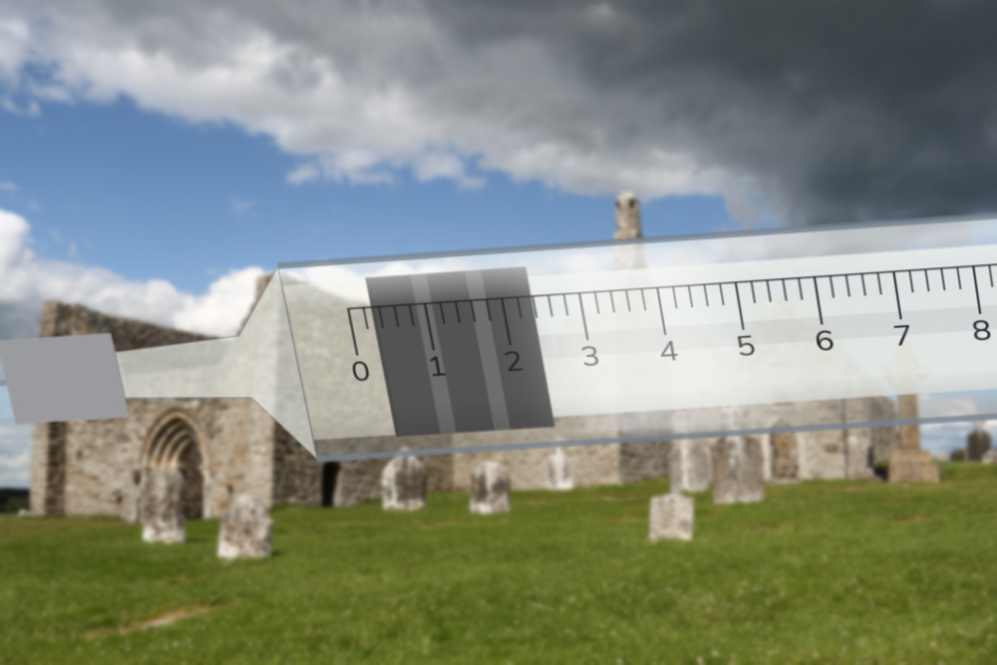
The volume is 0.3mL
